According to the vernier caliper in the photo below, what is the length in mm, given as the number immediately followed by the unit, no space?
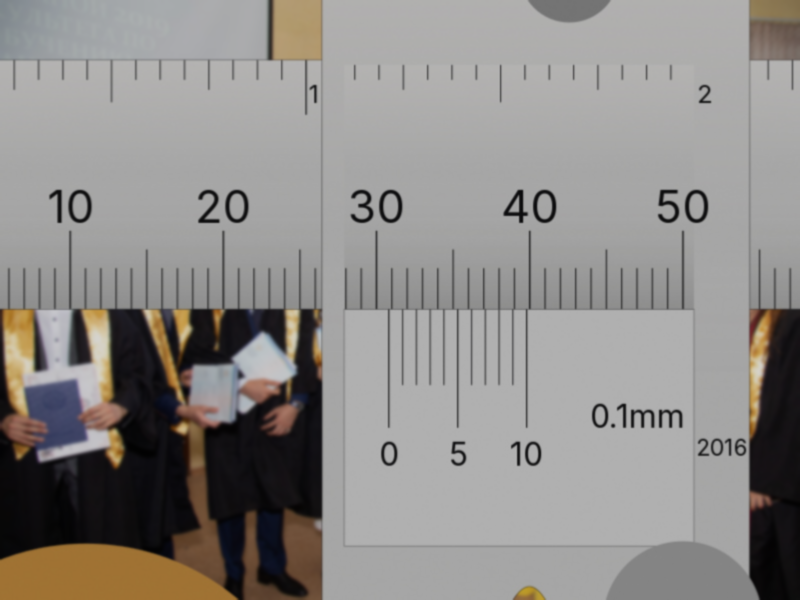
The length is 30.8mm
